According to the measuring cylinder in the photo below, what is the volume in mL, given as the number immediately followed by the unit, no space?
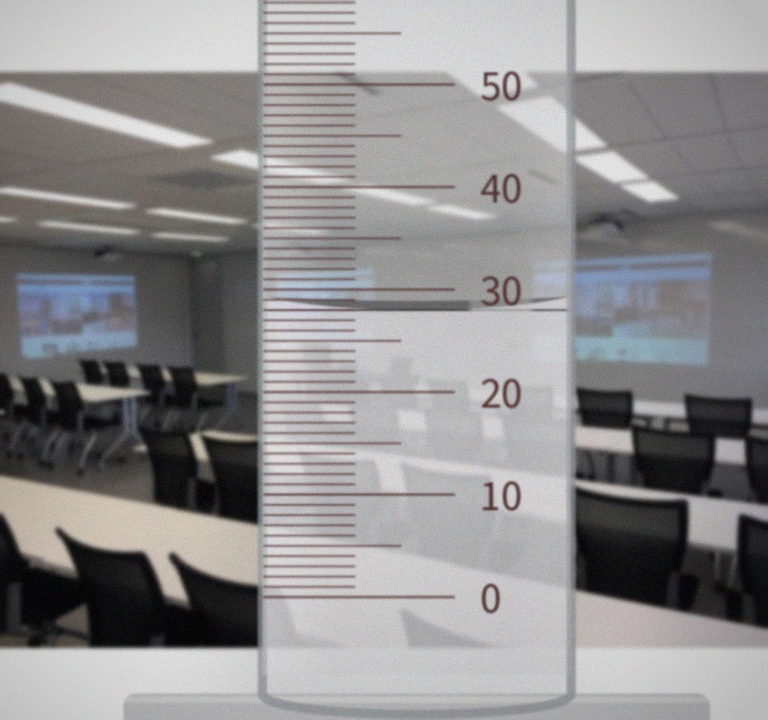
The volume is 28mL
